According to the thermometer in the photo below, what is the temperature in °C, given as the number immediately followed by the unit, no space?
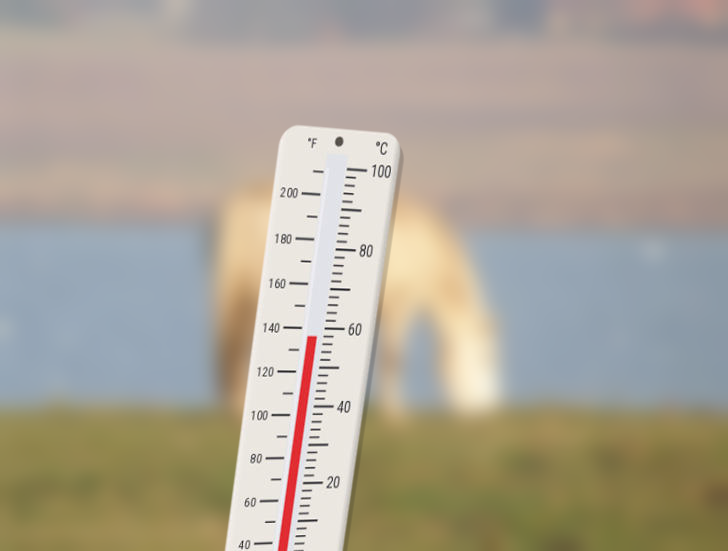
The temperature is 58°C
